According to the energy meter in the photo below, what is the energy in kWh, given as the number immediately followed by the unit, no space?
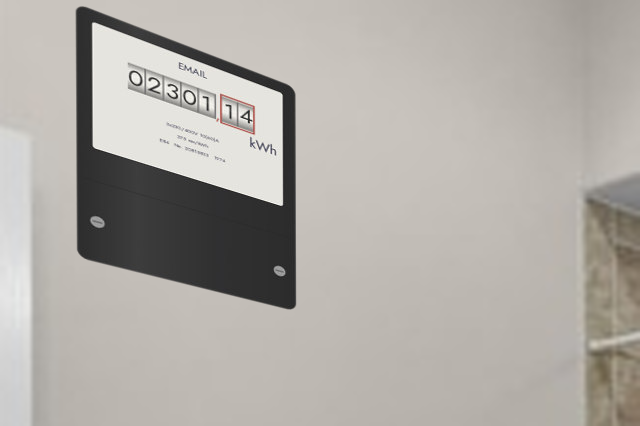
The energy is 2301.14kWh
